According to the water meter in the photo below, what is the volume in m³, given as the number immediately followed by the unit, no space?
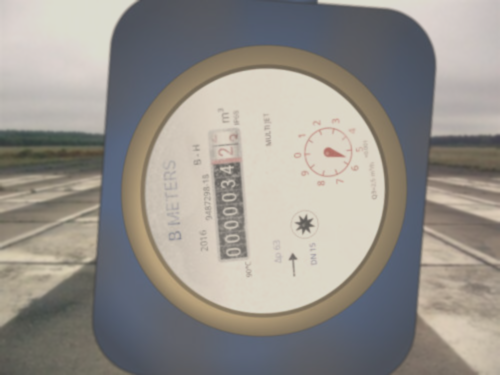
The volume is 34.225m³
